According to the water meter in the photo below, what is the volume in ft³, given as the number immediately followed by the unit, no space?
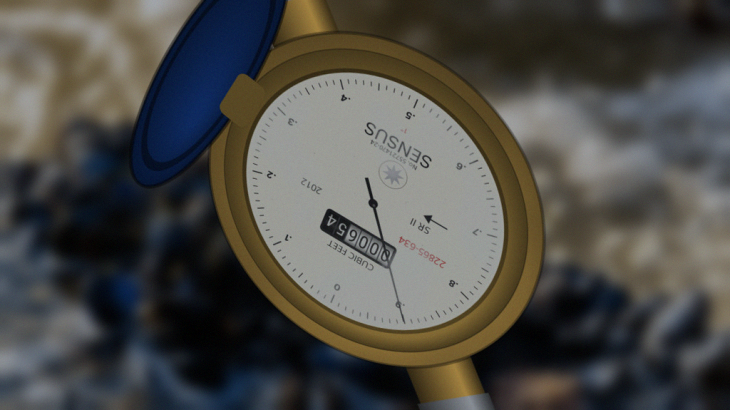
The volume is 653.90ft³
